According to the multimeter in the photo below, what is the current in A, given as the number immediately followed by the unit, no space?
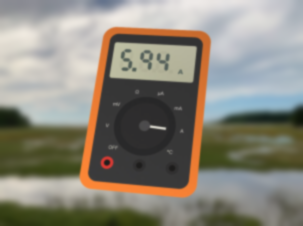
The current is 5.94A
